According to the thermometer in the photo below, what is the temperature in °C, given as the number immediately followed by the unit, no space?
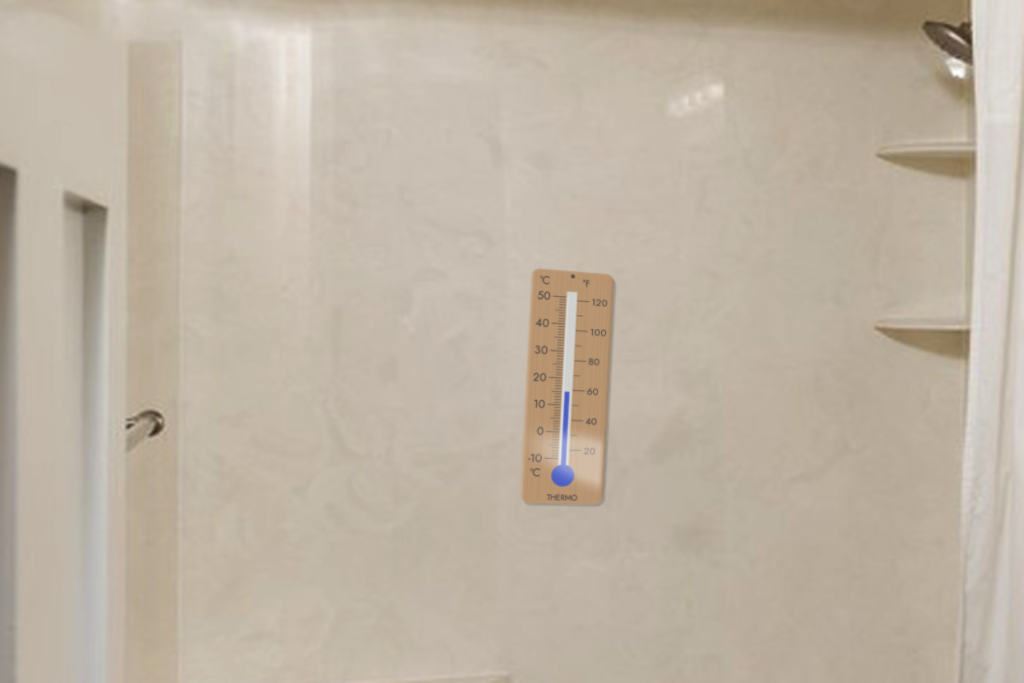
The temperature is 15°C
